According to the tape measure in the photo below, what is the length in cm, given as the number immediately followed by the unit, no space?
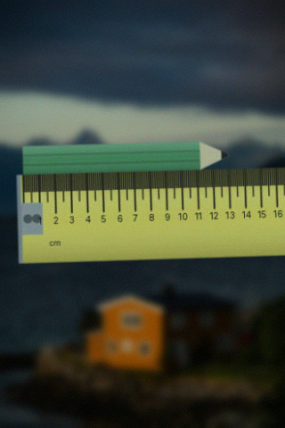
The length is 13cm
